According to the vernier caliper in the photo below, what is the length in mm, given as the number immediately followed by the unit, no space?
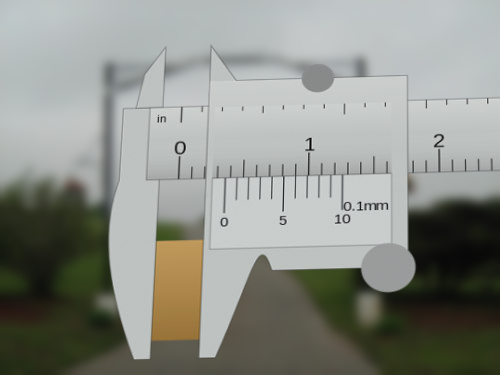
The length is 3.6mm
